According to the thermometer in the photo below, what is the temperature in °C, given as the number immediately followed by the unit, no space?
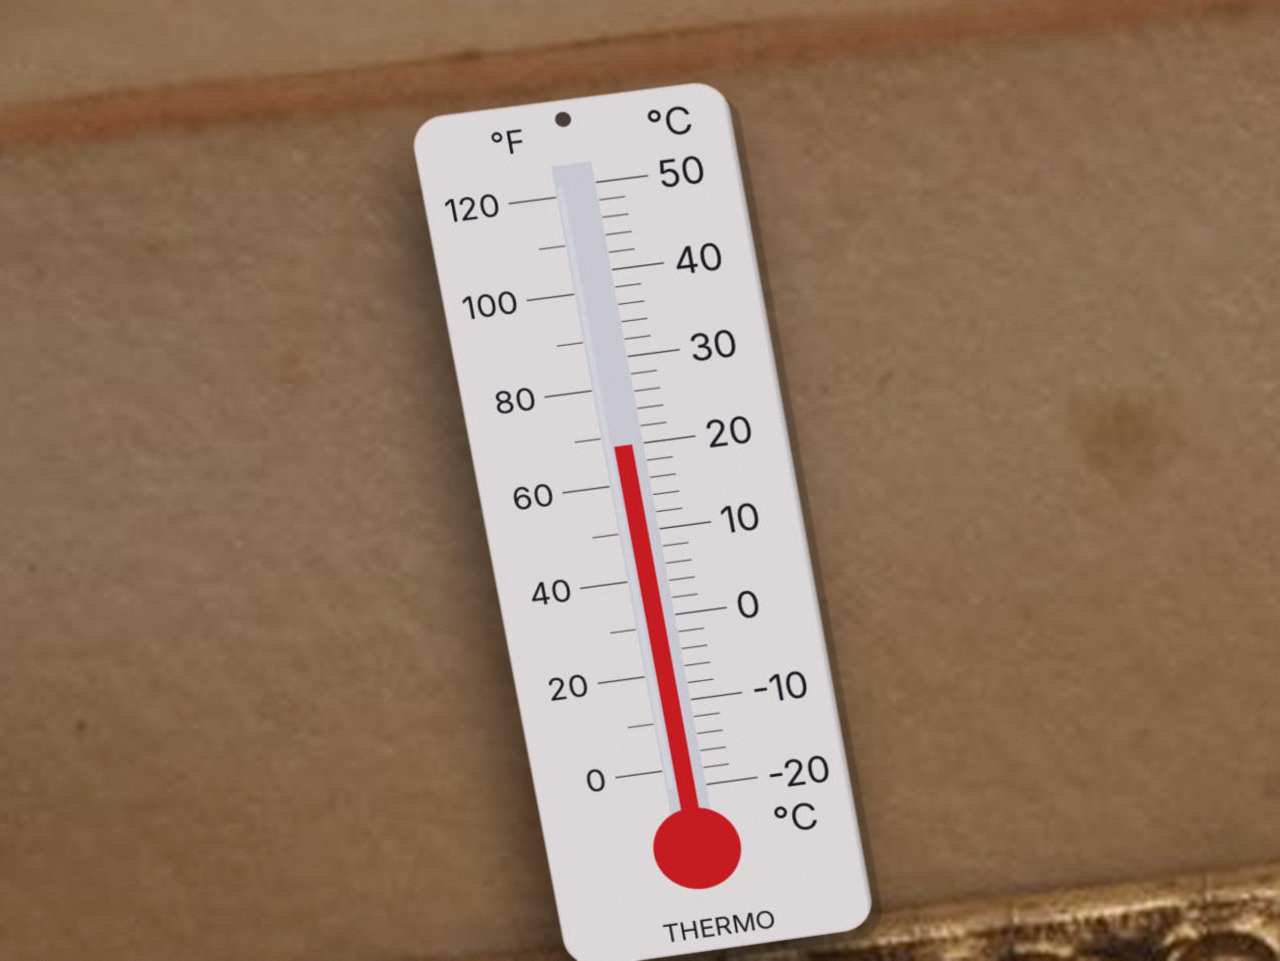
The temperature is 20°C
